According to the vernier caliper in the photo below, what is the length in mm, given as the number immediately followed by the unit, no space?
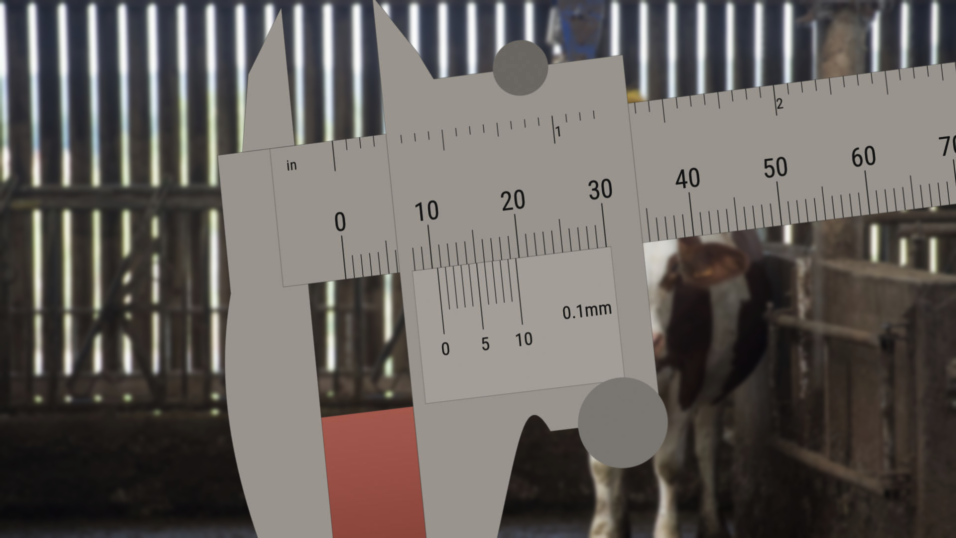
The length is 10.6mm
